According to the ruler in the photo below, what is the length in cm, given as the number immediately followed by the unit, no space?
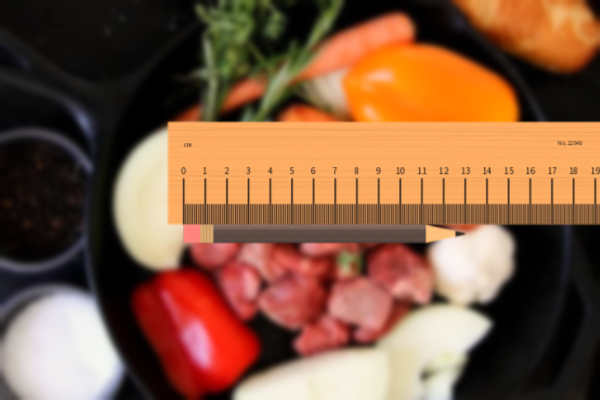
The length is 13cm
